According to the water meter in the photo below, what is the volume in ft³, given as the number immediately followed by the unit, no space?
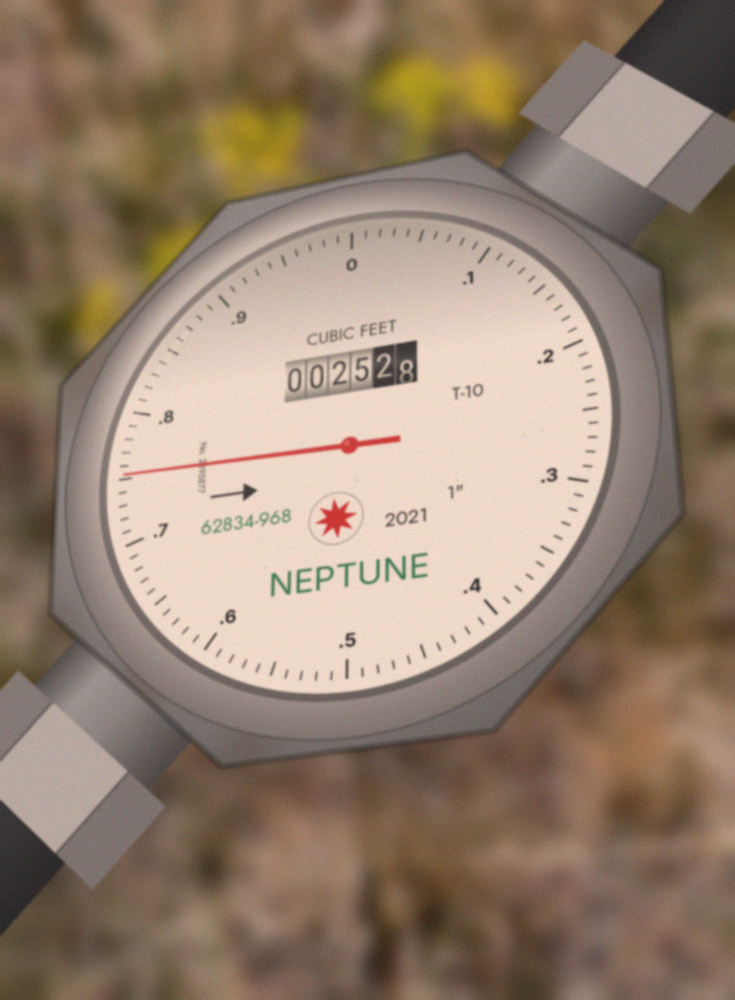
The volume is 2527.75ft³
